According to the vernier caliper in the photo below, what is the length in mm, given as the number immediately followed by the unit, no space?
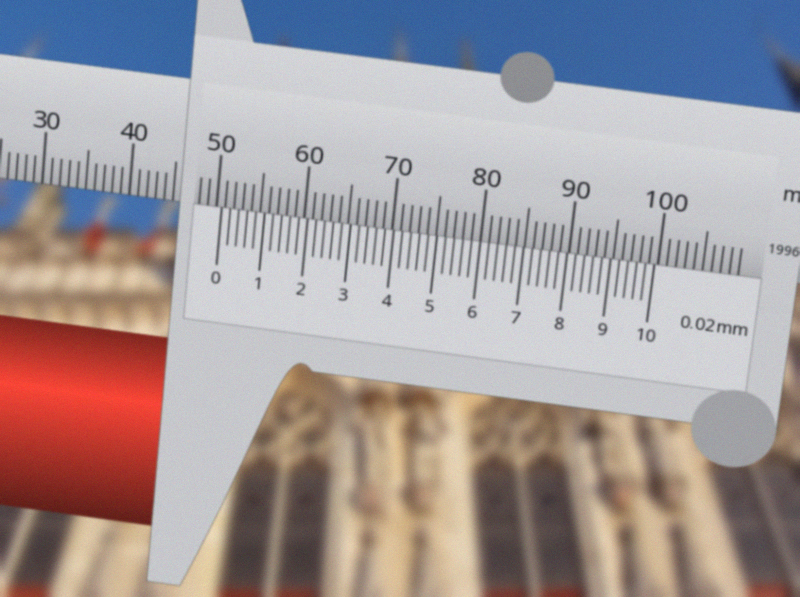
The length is 50.6mm
